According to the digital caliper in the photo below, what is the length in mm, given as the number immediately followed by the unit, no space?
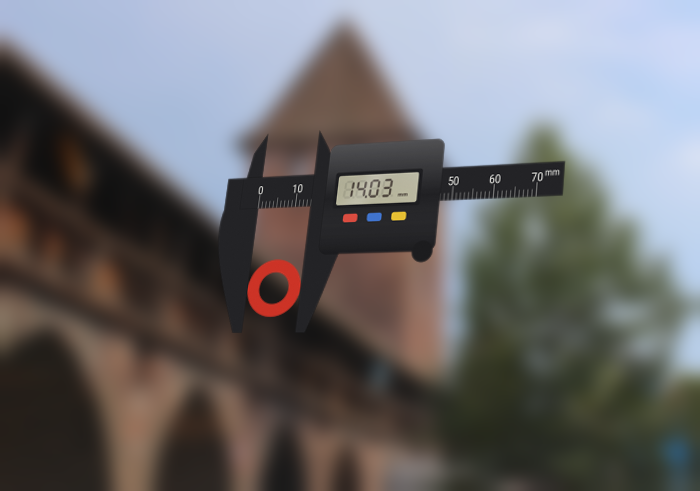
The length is 14.03mm
